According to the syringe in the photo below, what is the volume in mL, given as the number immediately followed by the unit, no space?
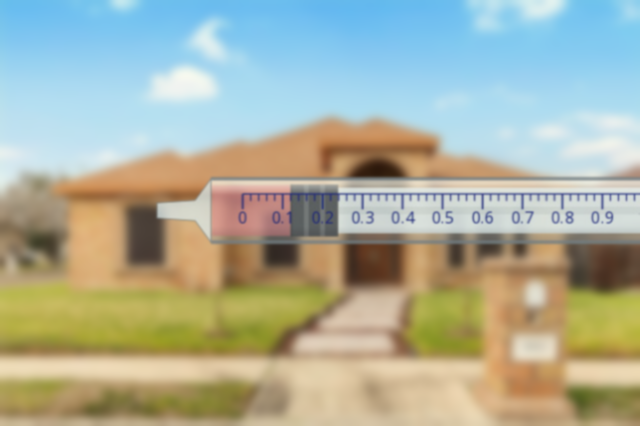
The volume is 0.12mL
